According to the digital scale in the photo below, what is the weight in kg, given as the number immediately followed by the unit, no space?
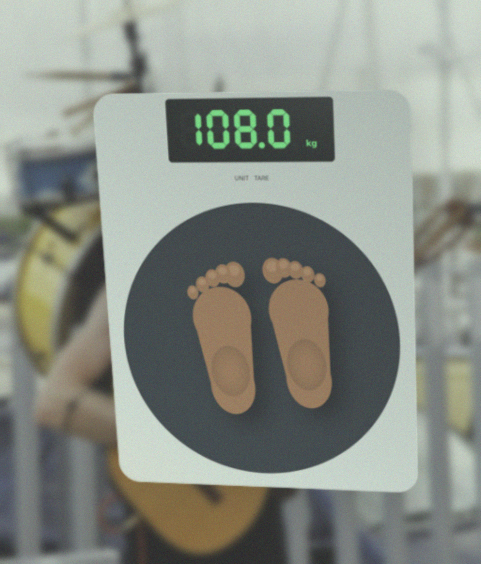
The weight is 108.0kg
